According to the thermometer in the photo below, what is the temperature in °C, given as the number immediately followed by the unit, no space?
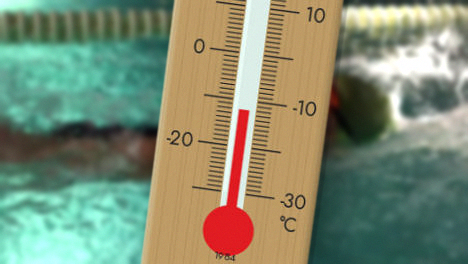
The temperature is -12°C
